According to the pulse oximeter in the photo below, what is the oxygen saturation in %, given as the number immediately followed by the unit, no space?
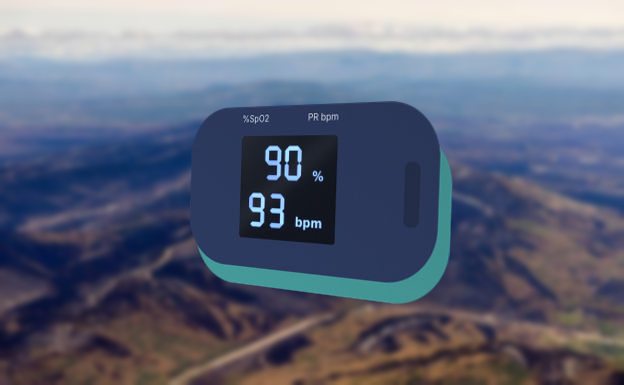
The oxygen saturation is 90%
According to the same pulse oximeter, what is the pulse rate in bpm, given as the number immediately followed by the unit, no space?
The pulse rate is 93bpm
